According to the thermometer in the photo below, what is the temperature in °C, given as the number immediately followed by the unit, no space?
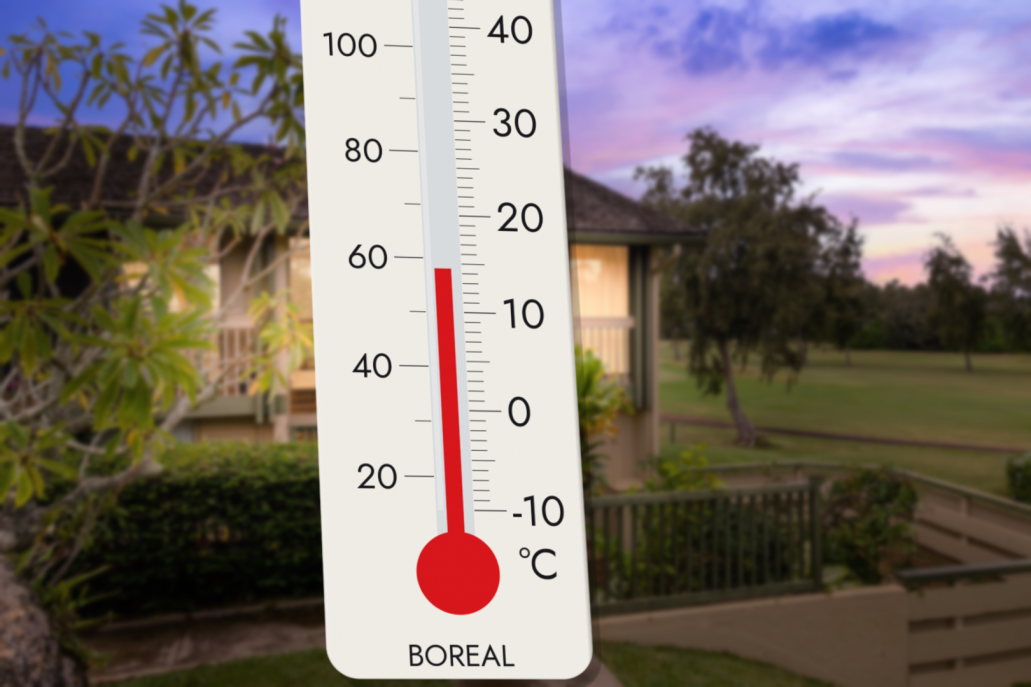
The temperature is 14.5°C
